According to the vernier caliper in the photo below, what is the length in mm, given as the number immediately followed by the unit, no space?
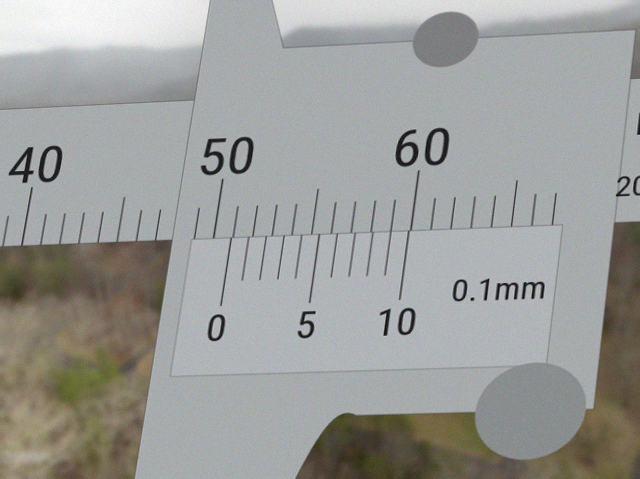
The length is 50.9mm
